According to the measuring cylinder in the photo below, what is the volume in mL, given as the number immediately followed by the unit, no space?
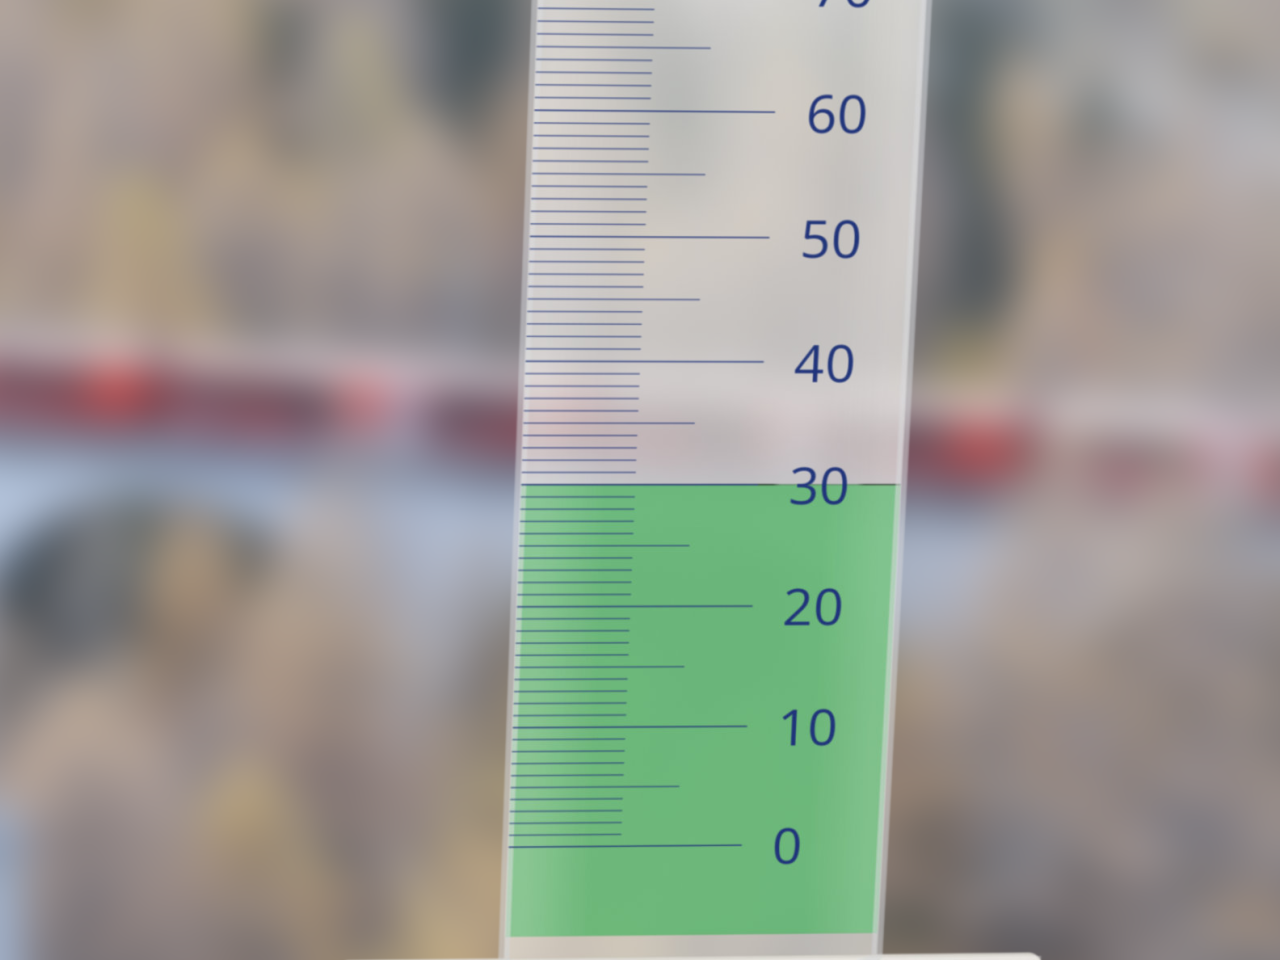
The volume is 30mL
